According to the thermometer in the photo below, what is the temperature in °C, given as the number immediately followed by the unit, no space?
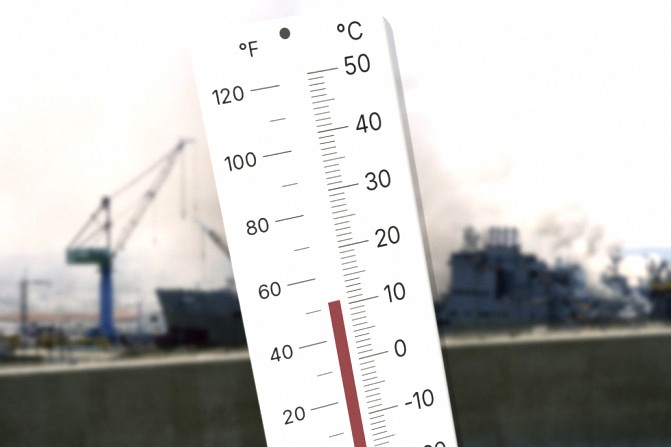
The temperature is 11°C
